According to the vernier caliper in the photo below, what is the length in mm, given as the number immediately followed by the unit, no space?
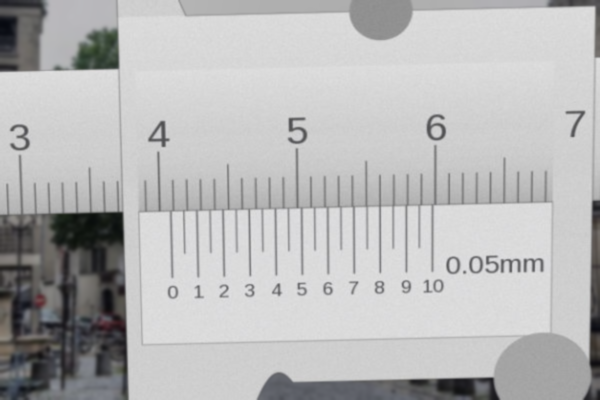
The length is 40.8mm
